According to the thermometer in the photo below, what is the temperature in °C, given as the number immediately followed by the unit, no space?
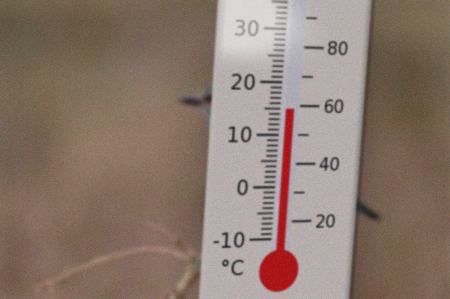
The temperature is 15°C
